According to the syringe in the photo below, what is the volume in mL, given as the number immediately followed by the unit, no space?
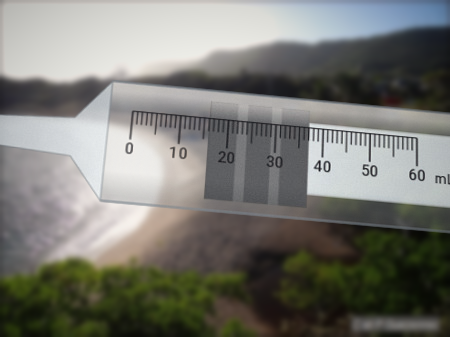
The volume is 16mL
